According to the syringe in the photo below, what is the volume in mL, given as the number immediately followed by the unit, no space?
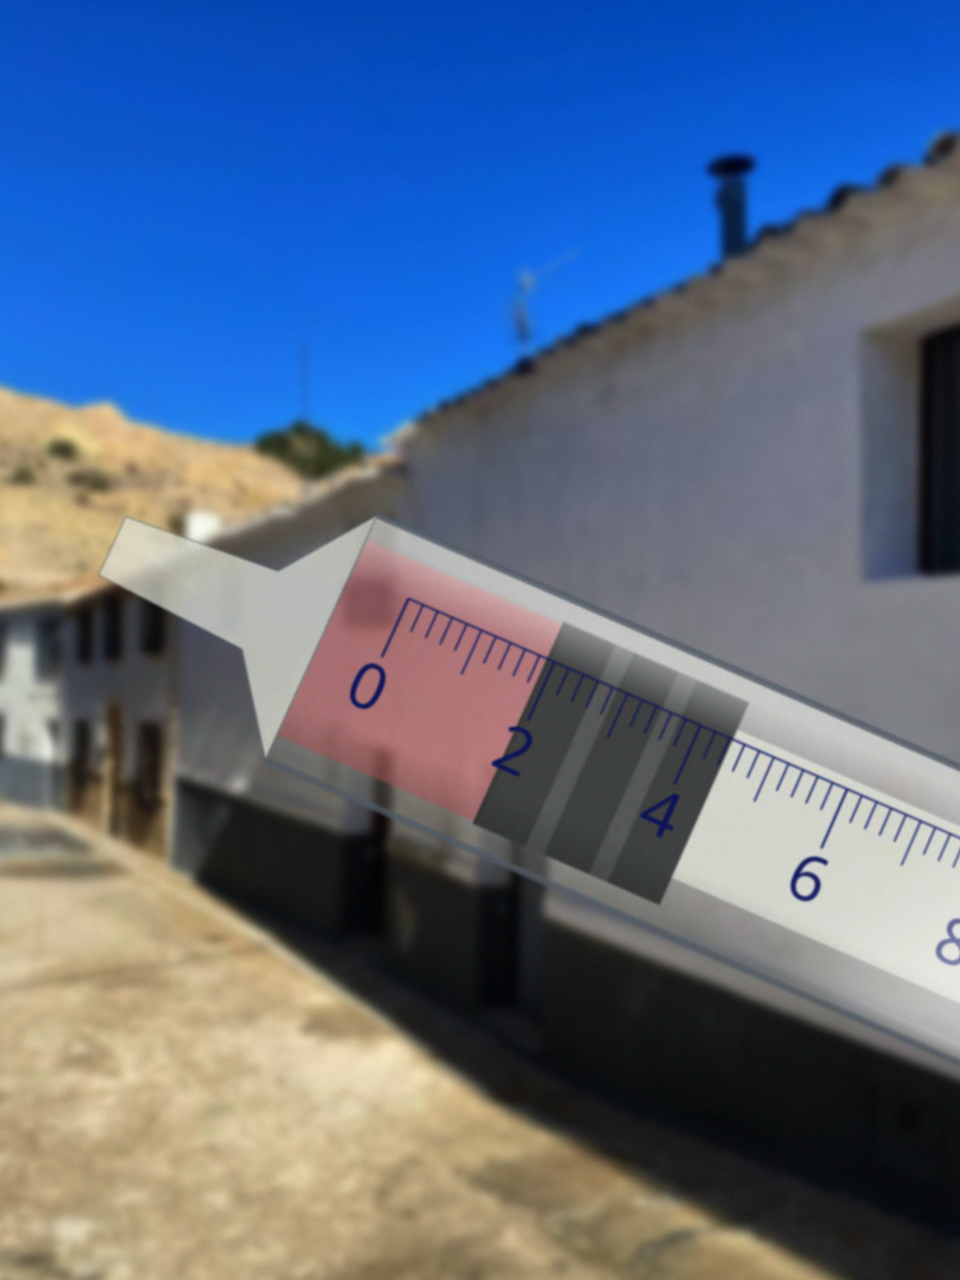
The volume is 1.9mL
